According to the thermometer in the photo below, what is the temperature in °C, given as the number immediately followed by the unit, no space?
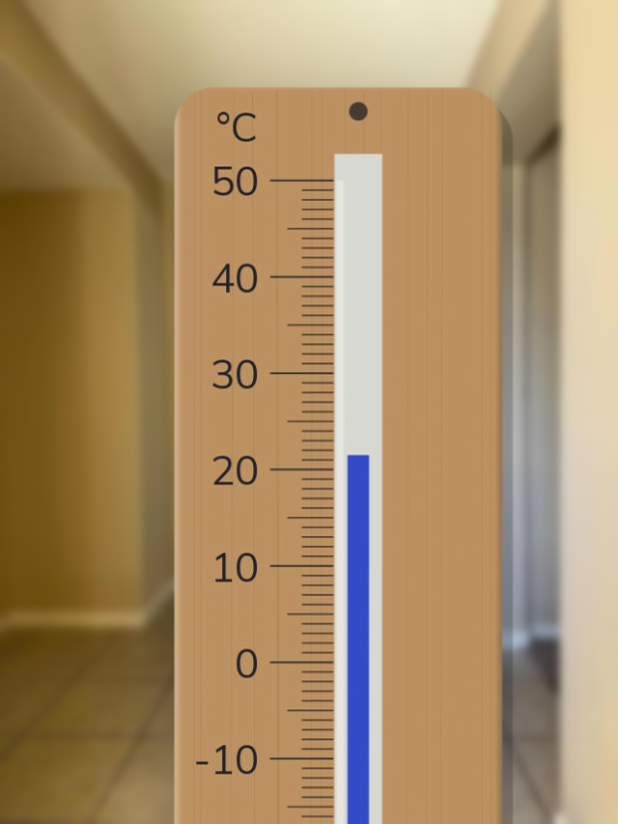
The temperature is 21.5°C
